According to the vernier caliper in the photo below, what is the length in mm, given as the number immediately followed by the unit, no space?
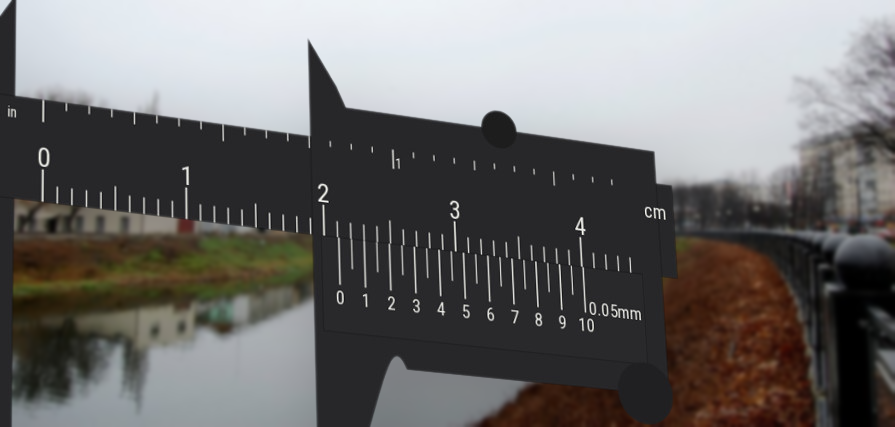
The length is 21.1mm
